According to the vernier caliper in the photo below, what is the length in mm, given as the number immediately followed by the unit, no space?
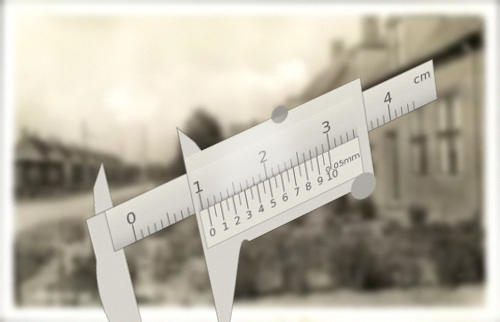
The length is 10.8mm
